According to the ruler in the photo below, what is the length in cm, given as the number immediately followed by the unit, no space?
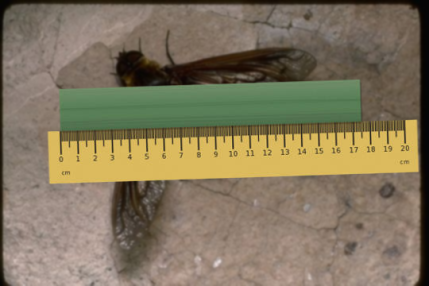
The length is 17.5cm
